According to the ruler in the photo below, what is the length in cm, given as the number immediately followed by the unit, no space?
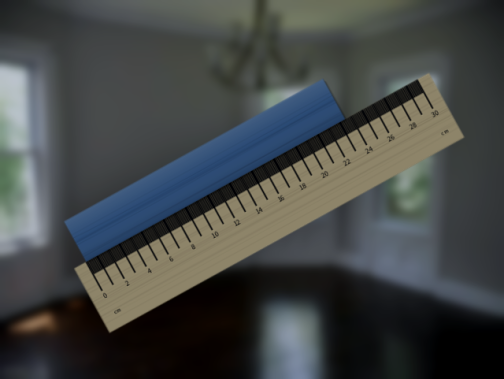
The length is 23.5cm
